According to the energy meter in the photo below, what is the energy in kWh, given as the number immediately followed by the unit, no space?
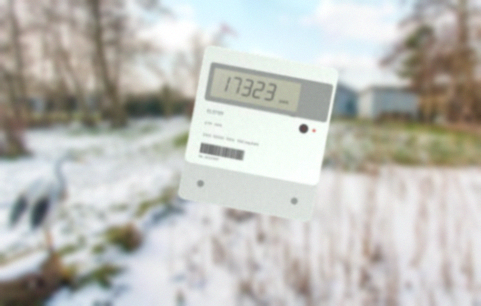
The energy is 17323kWh
